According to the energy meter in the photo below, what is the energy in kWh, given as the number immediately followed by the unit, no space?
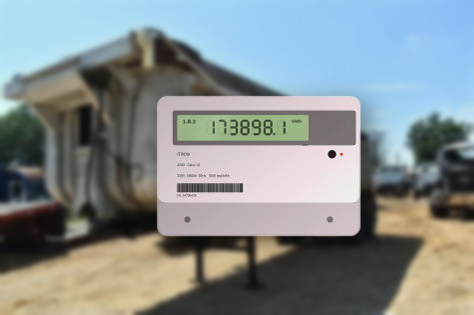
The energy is 173898.1kWh
